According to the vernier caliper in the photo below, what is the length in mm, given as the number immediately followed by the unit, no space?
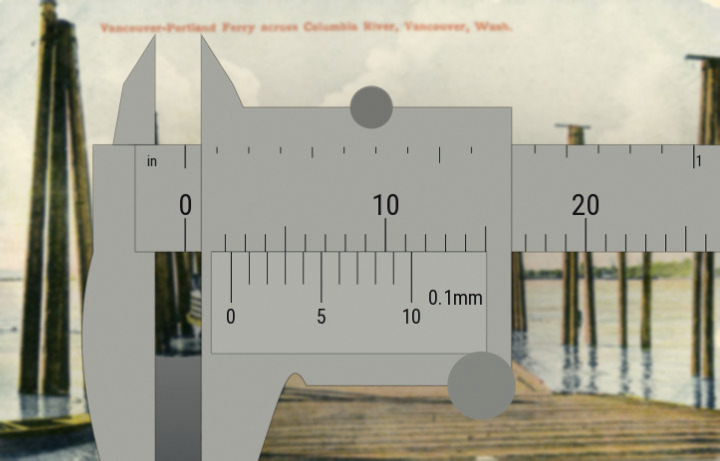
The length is 2.3mm
